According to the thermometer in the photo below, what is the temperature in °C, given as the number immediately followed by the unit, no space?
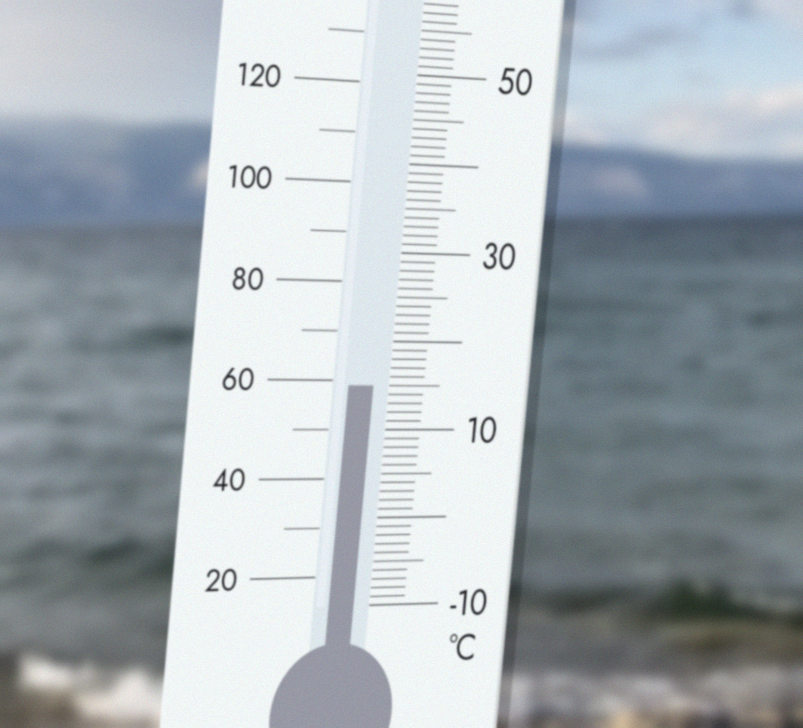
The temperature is 15°C
